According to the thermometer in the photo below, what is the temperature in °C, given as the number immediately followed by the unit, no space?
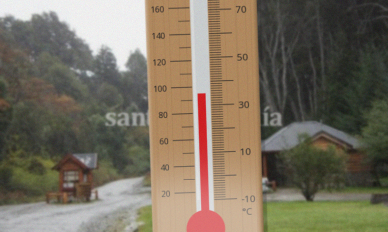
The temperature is 35°C
